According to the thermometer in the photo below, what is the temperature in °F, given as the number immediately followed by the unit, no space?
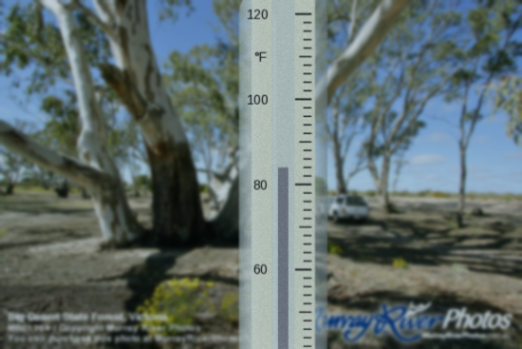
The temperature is 84°F
